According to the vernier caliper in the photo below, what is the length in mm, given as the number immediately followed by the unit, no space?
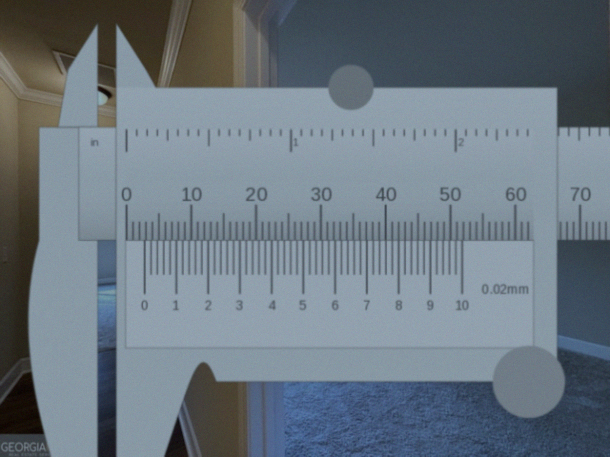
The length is 2.8mm
